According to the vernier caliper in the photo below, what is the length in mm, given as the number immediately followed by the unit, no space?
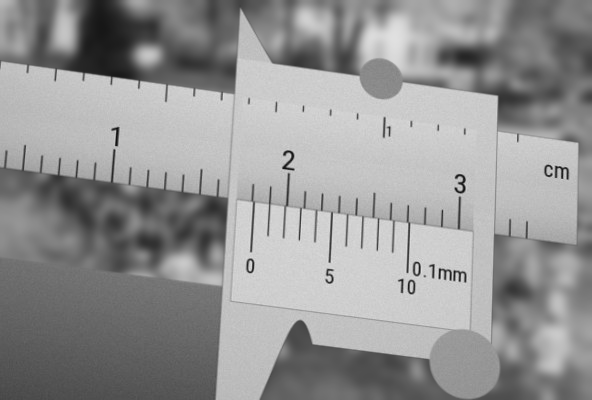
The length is 18.1mm
